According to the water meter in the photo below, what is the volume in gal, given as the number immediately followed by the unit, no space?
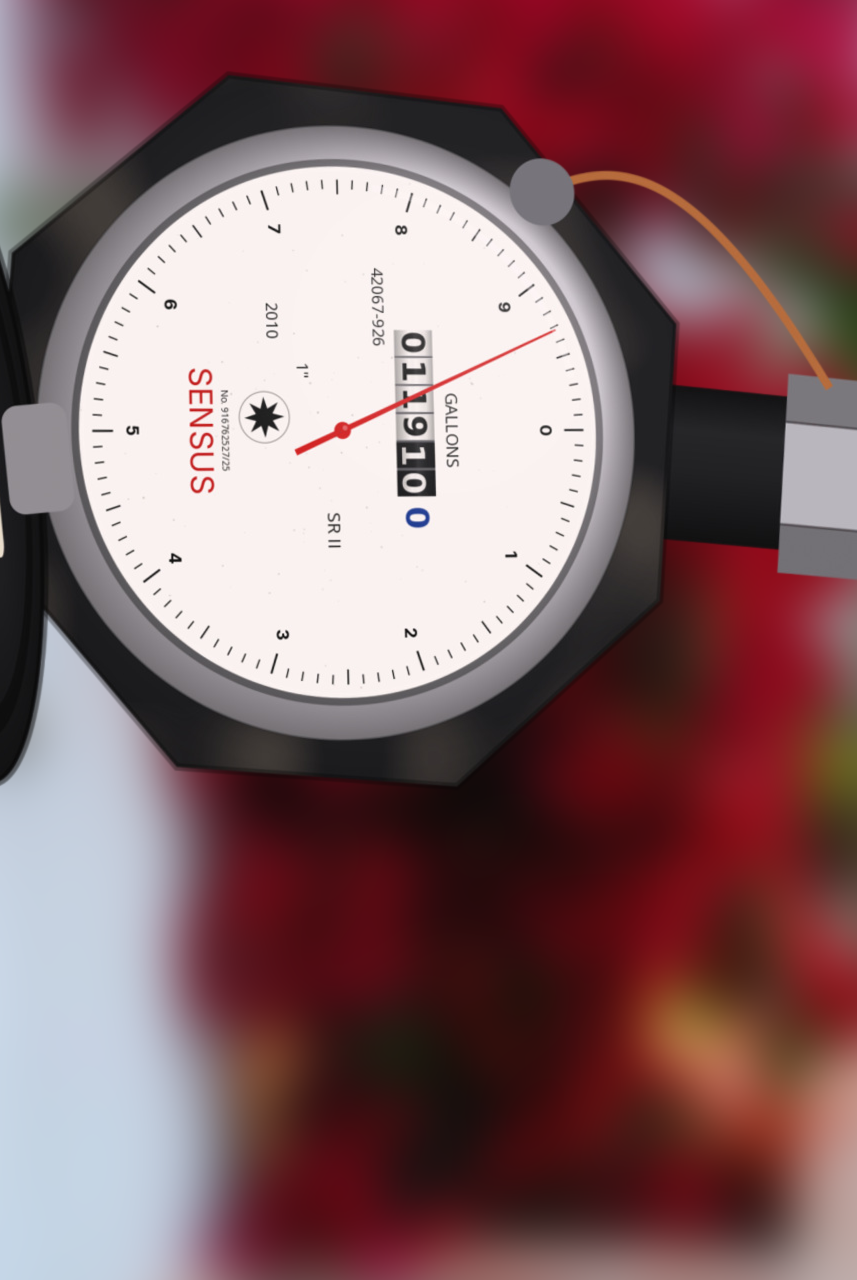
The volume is 119099.3gal
